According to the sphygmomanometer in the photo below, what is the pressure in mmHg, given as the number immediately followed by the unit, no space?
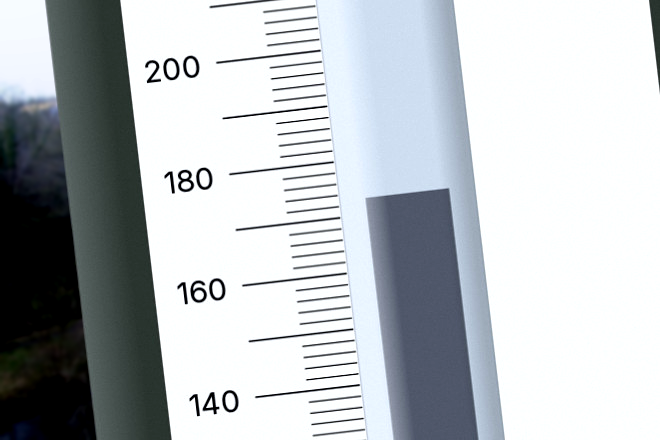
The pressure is 173mmHg
